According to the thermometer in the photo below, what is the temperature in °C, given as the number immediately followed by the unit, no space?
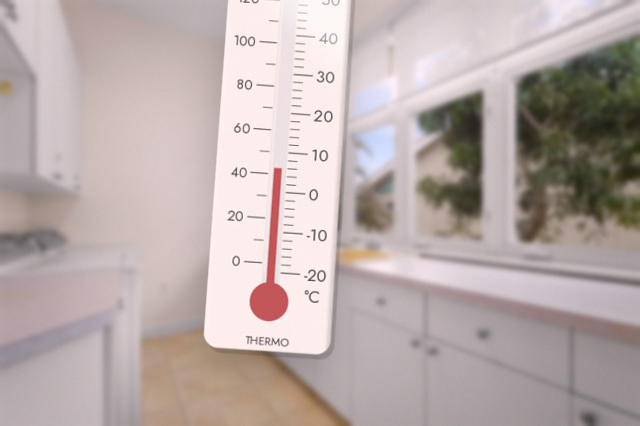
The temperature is 6°C
